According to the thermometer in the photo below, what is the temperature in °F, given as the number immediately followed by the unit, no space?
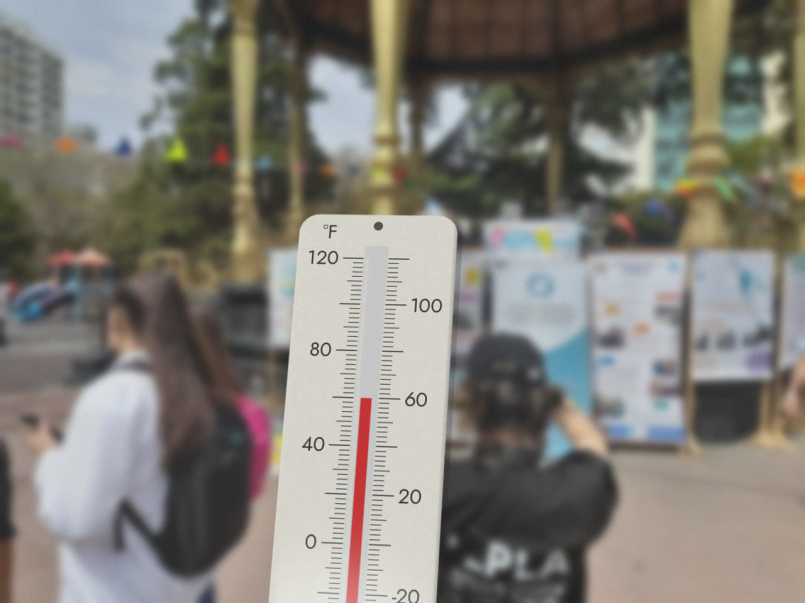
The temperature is 60°F
